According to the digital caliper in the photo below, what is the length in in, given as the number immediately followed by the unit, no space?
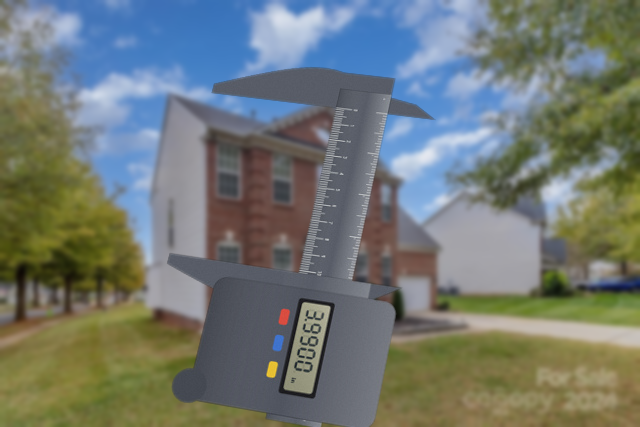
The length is 3.9900in
